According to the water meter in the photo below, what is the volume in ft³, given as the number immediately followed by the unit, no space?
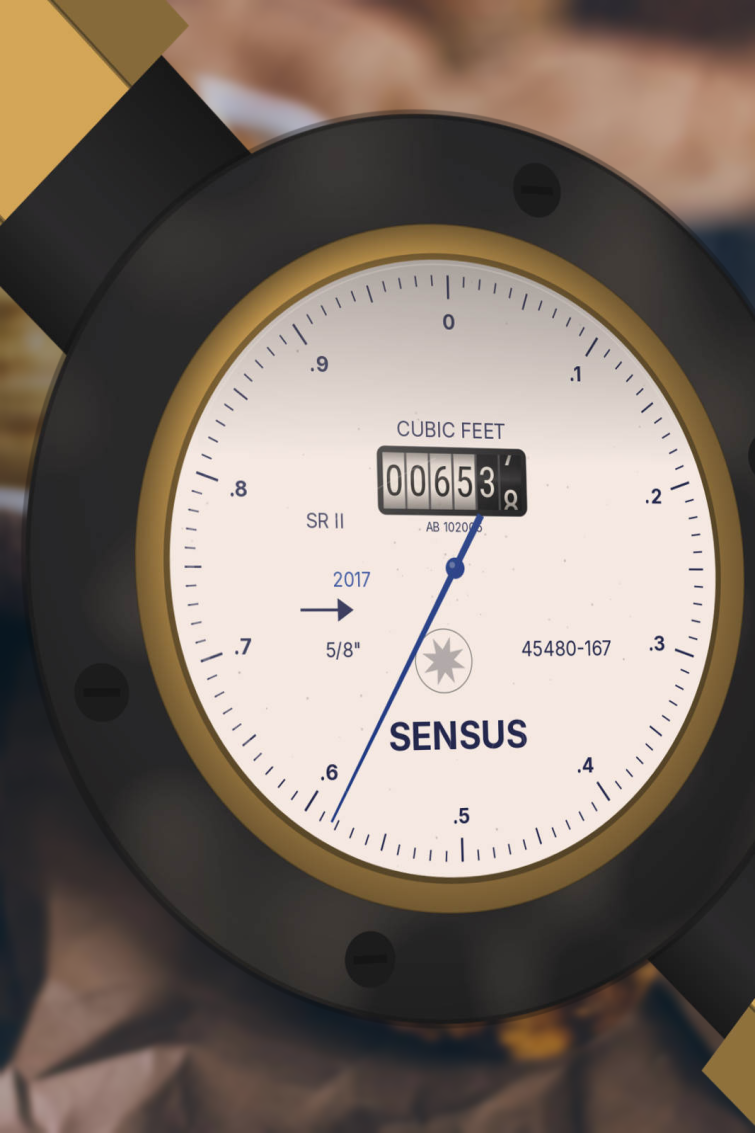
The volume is 6537.58ft³
